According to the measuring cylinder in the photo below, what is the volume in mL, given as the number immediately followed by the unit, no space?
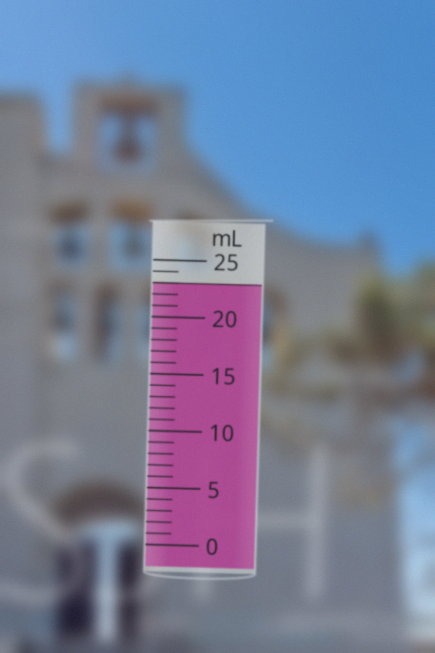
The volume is 23mL
